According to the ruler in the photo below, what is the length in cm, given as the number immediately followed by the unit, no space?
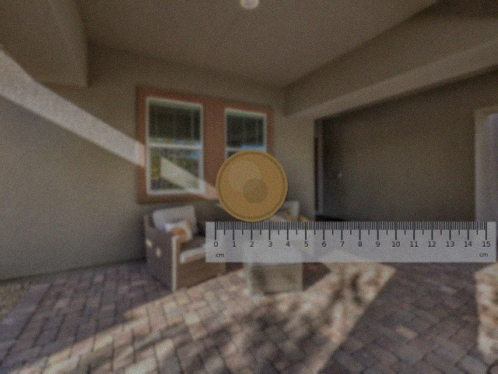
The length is 4cm
